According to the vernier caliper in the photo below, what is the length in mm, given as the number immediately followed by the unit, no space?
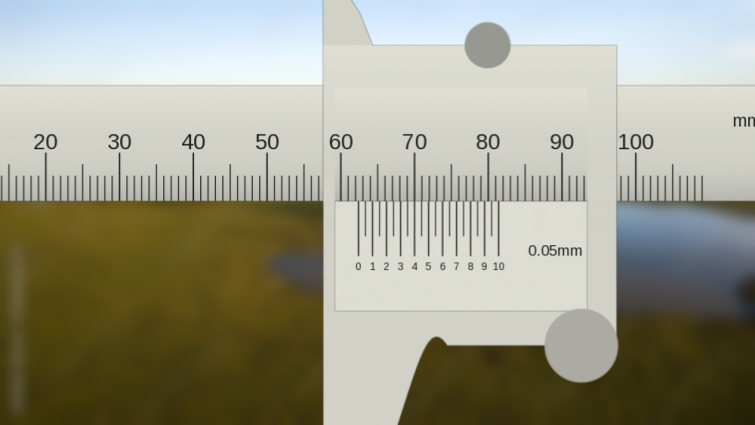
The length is 62.4mm
